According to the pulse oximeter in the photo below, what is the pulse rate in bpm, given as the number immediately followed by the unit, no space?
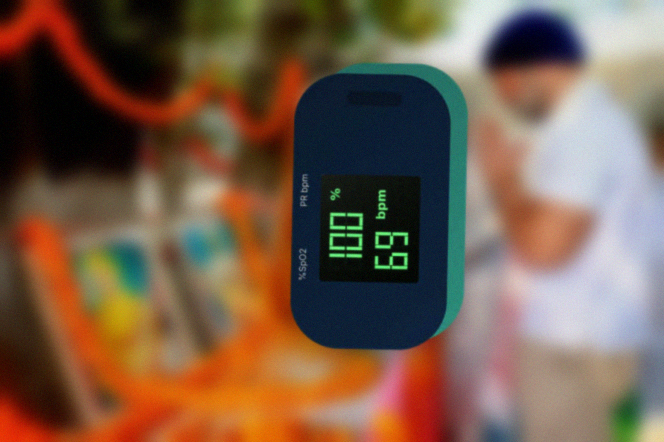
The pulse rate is 69bpm
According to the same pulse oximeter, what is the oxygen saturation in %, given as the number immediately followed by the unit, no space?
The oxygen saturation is 100%
